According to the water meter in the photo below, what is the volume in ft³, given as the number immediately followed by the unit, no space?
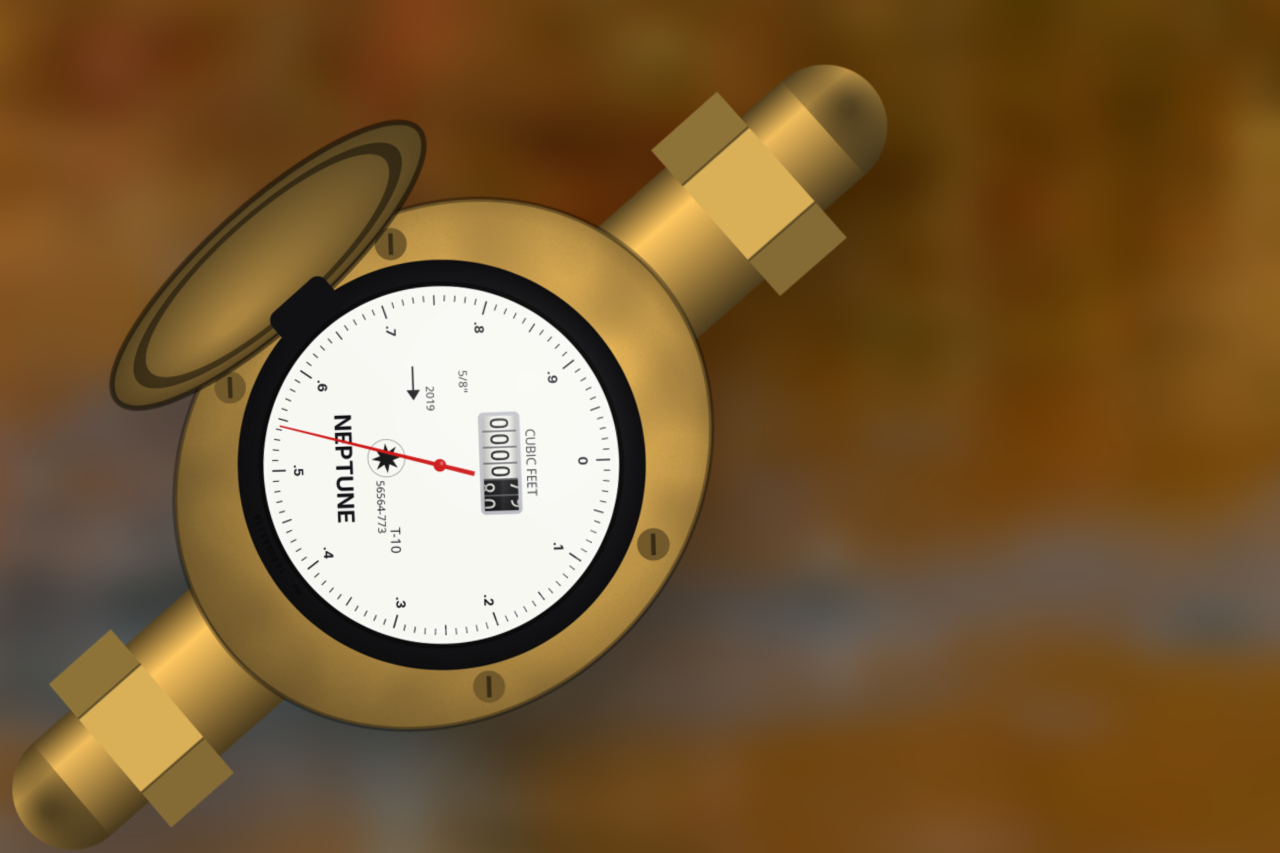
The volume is 79.54ft³
